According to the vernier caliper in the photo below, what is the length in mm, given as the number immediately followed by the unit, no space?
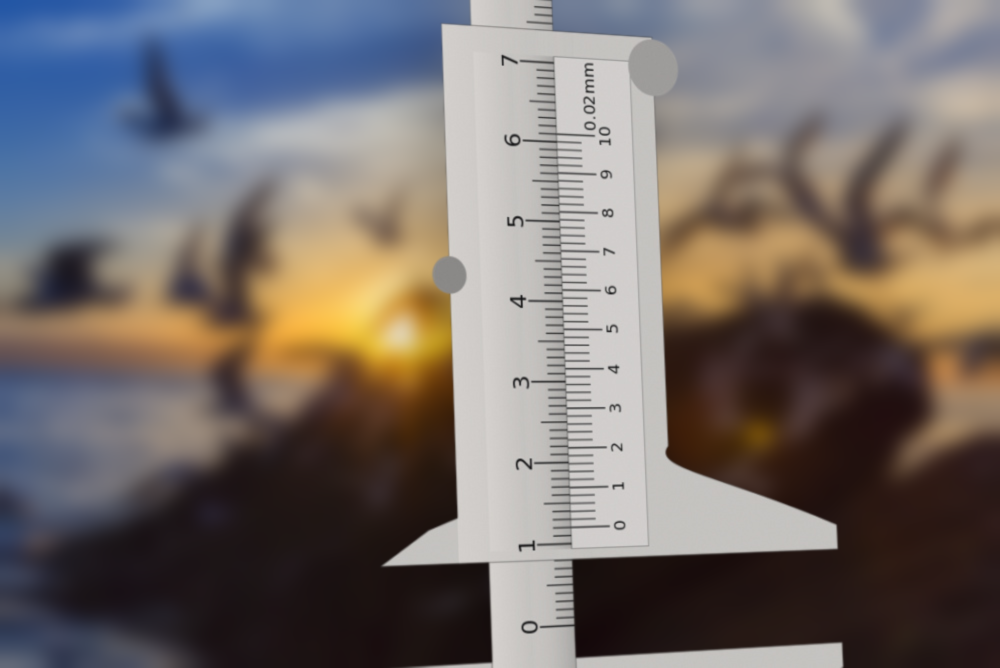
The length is 12.0mm
